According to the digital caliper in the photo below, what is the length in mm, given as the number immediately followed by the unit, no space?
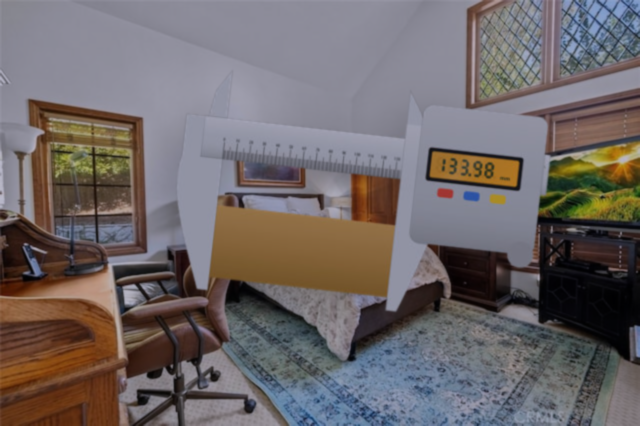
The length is 133.98mm
